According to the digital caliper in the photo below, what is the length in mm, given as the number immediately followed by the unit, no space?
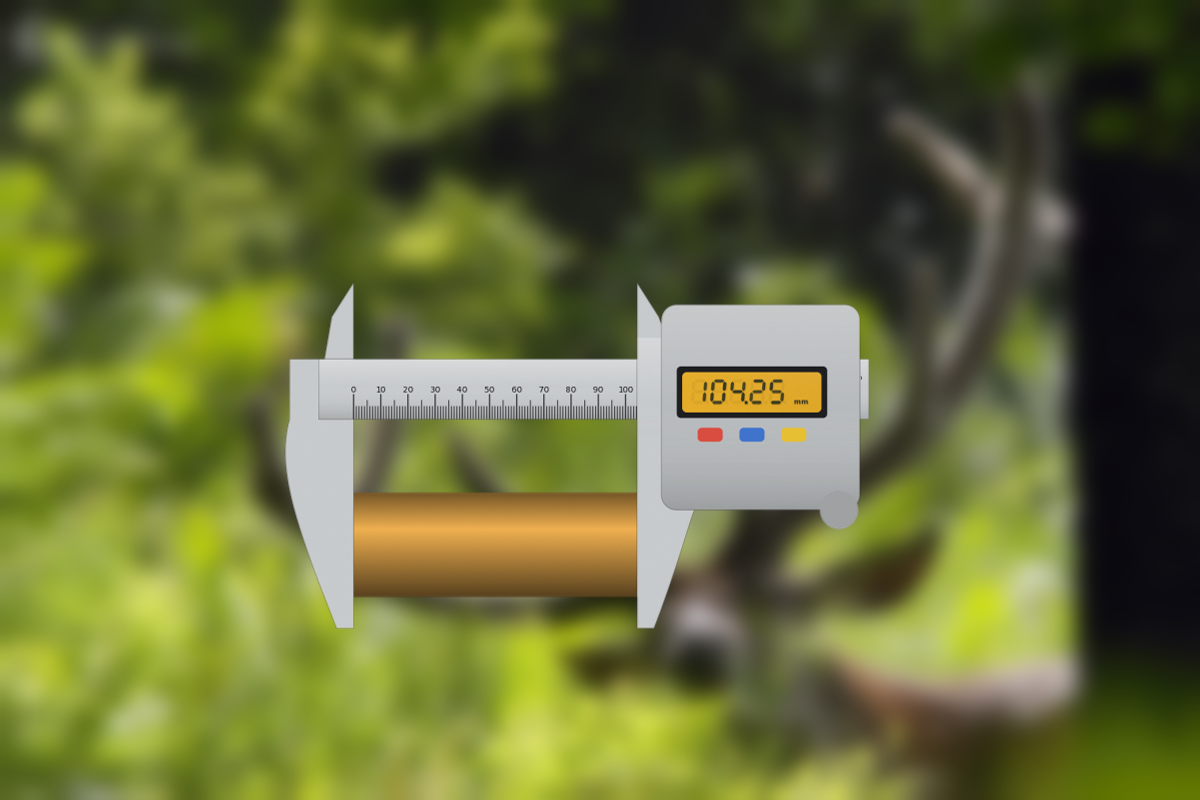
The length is 104.25mm
